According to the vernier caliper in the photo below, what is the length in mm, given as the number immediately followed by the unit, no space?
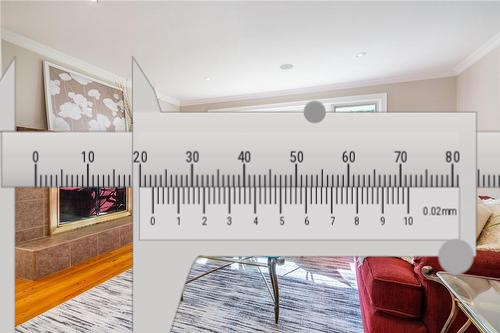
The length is 22.5mm
